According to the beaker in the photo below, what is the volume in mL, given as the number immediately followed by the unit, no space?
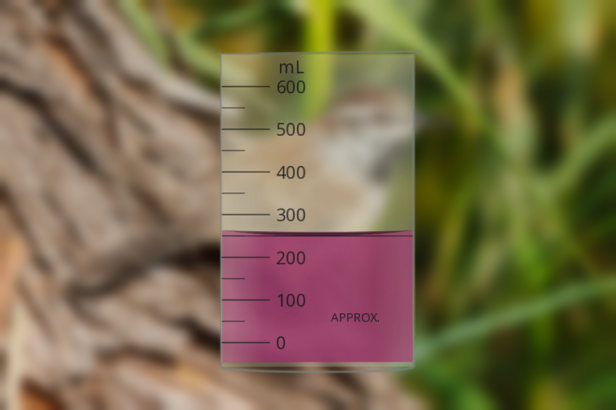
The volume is 250mL
